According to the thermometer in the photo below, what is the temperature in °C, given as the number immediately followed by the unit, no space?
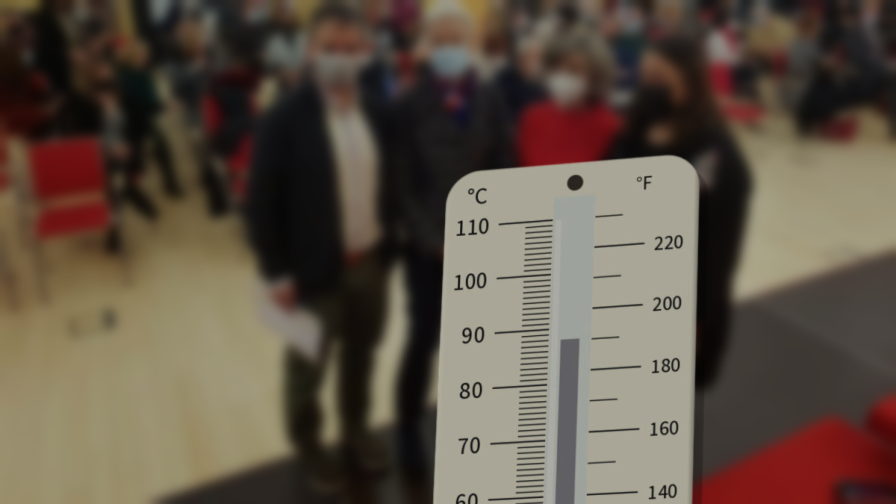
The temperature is 88°C
